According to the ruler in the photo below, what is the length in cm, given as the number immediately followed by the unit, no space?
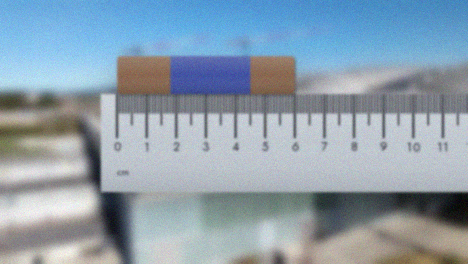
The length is 6cm
